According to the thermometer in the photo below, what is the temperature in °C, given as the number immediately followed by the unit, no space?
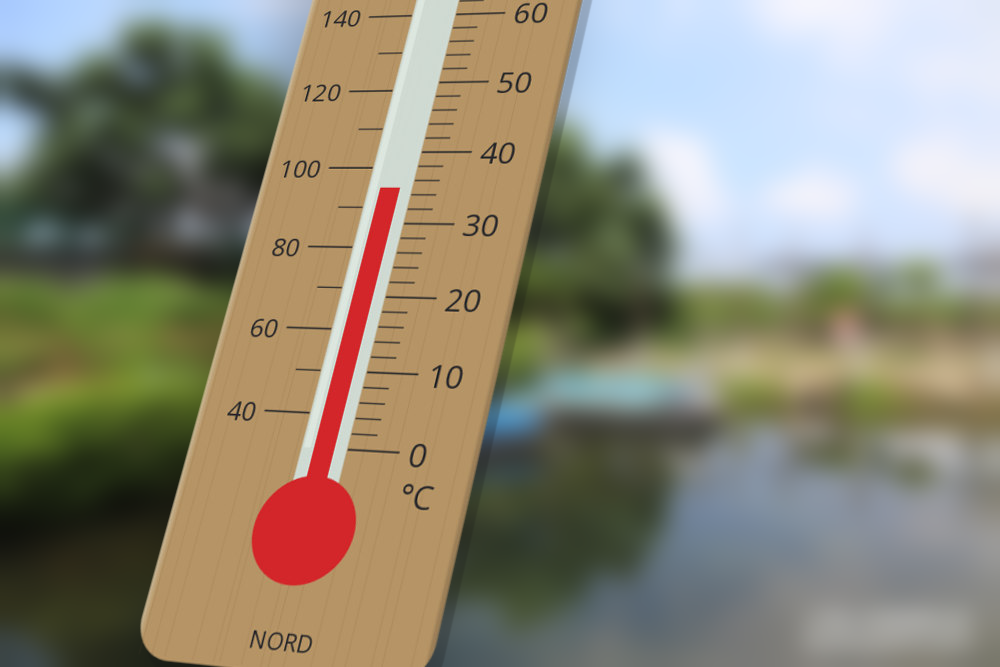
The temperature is 35°C
